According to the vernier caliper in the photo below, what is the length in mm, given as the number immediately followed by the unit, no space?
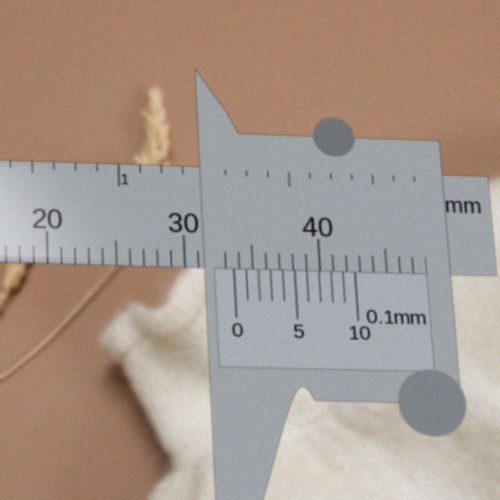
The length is 33.6mm
